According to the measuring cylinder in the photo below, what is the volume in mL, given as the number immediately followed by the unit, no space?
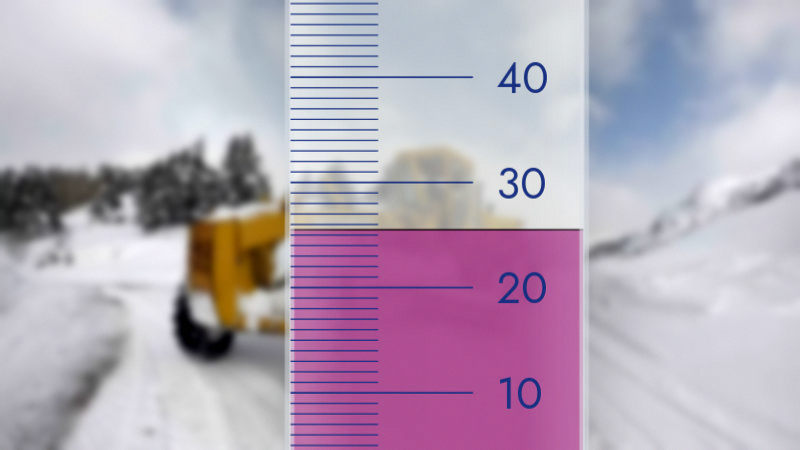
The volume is 25.5mL
